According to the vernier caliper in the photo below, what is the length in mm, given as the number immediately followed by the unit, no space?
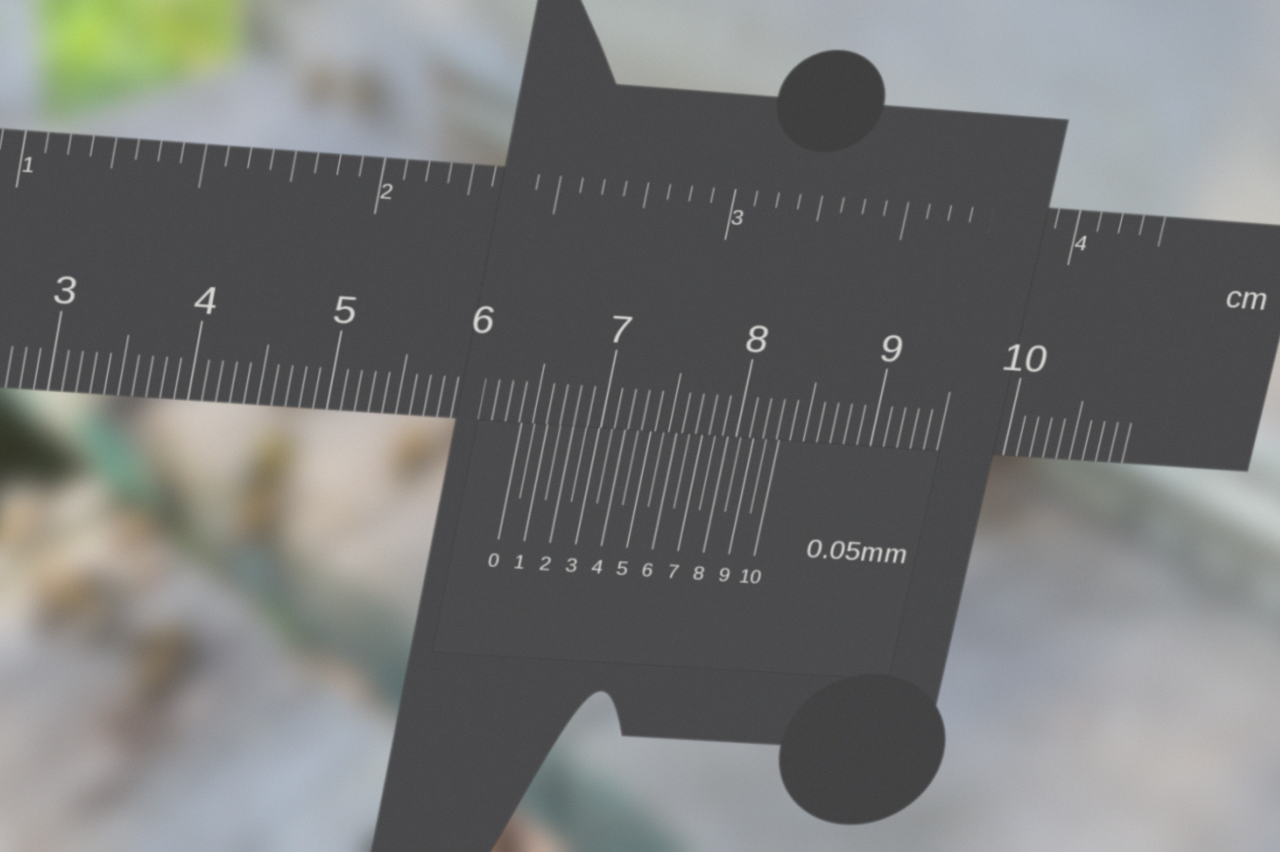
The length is 64.2mm
